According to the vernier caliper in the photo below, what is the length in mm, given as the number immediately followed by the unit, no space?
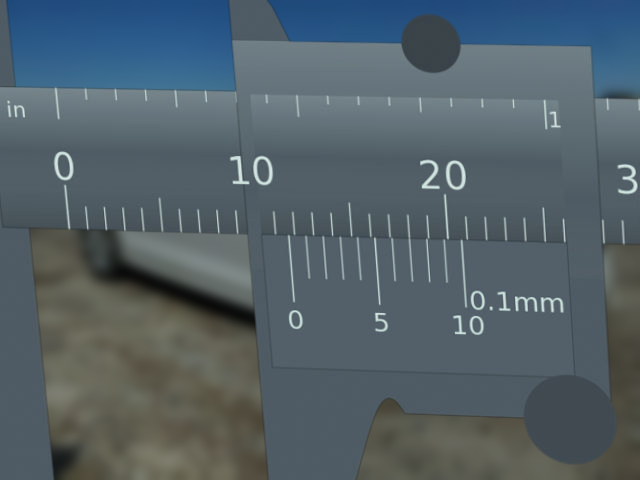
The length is 11.7mm
